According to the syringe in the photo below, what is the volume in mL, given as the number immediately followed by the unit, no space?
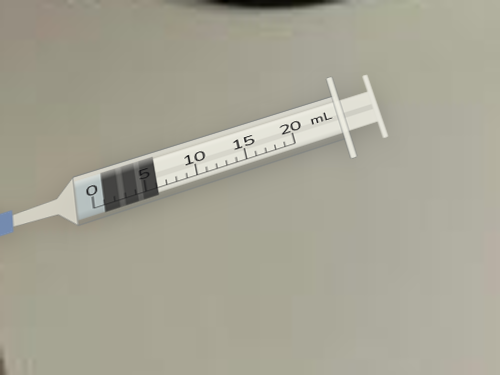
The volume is 1mL
